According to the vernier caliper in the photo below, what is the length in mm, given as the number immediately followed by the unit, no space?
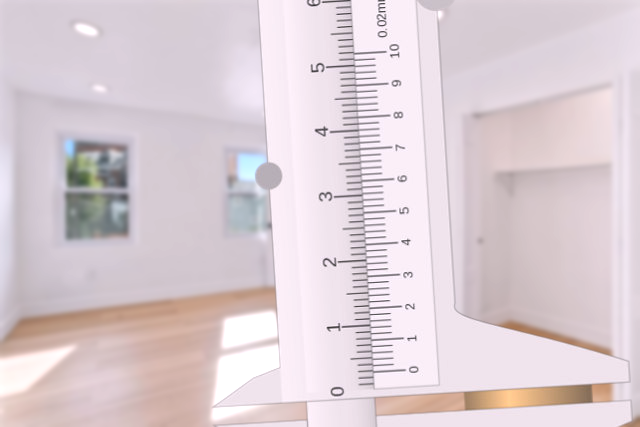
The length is 2.8mm
